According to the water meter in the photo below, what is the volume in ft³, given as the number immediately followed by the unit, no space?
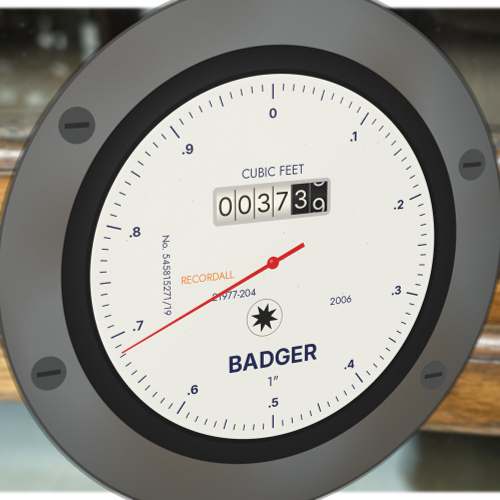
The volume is 3738.68ft³
